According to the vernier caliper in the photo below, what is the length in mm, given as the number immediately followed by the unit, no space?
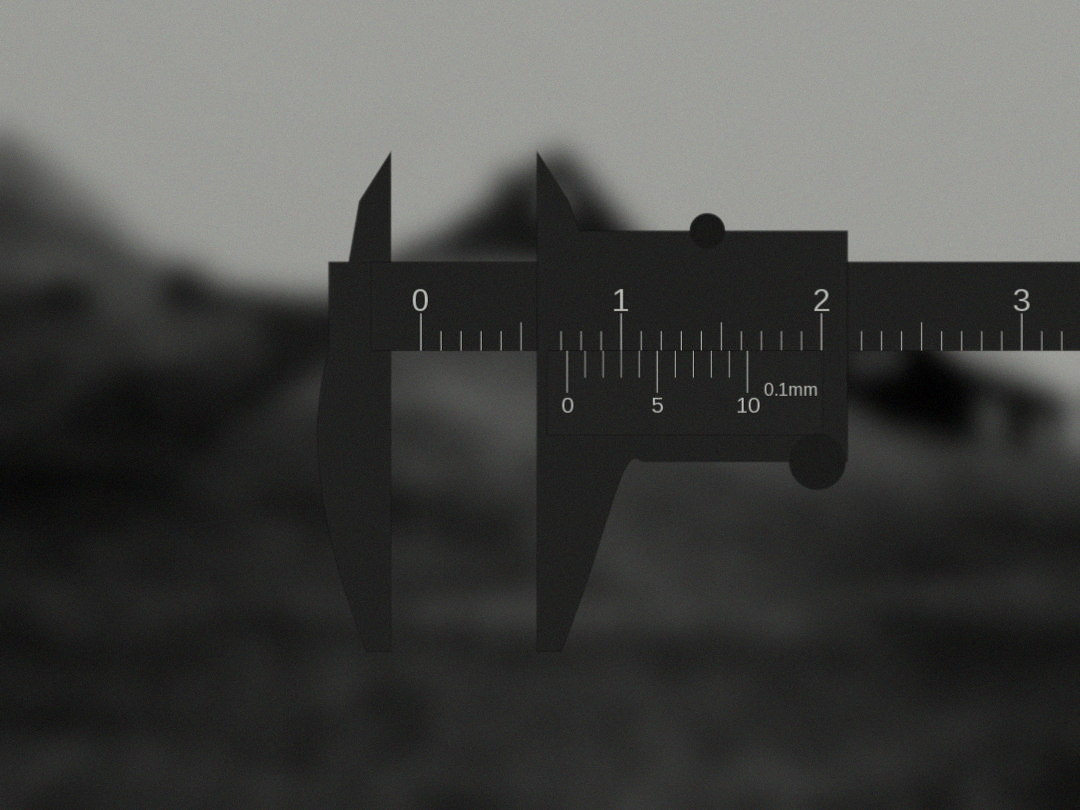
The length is 7.3mm
